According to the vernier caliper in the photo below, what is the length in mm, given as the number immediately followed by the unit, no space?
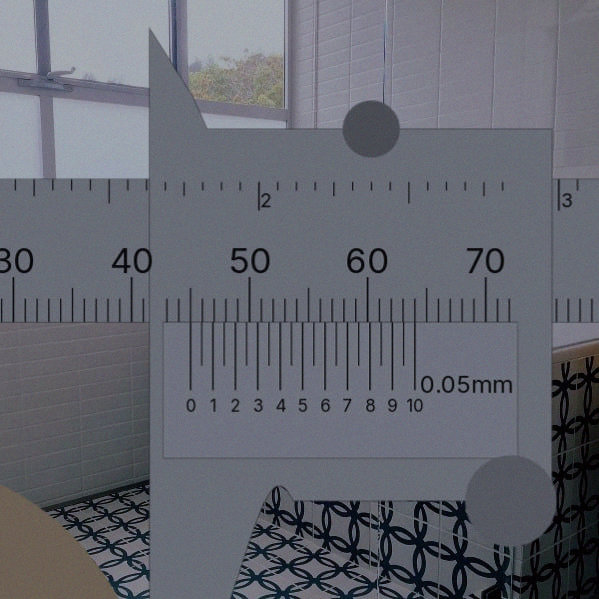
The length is 45.0mm
